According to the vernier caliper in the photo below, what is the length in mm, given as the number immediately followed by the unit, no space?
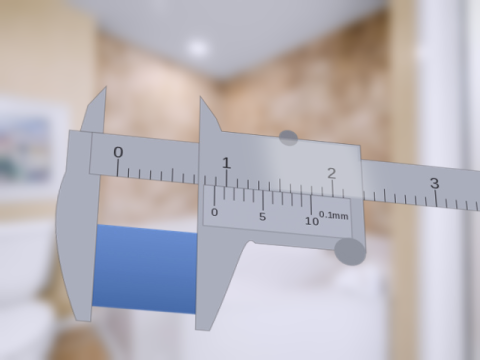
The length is 8.9mm
